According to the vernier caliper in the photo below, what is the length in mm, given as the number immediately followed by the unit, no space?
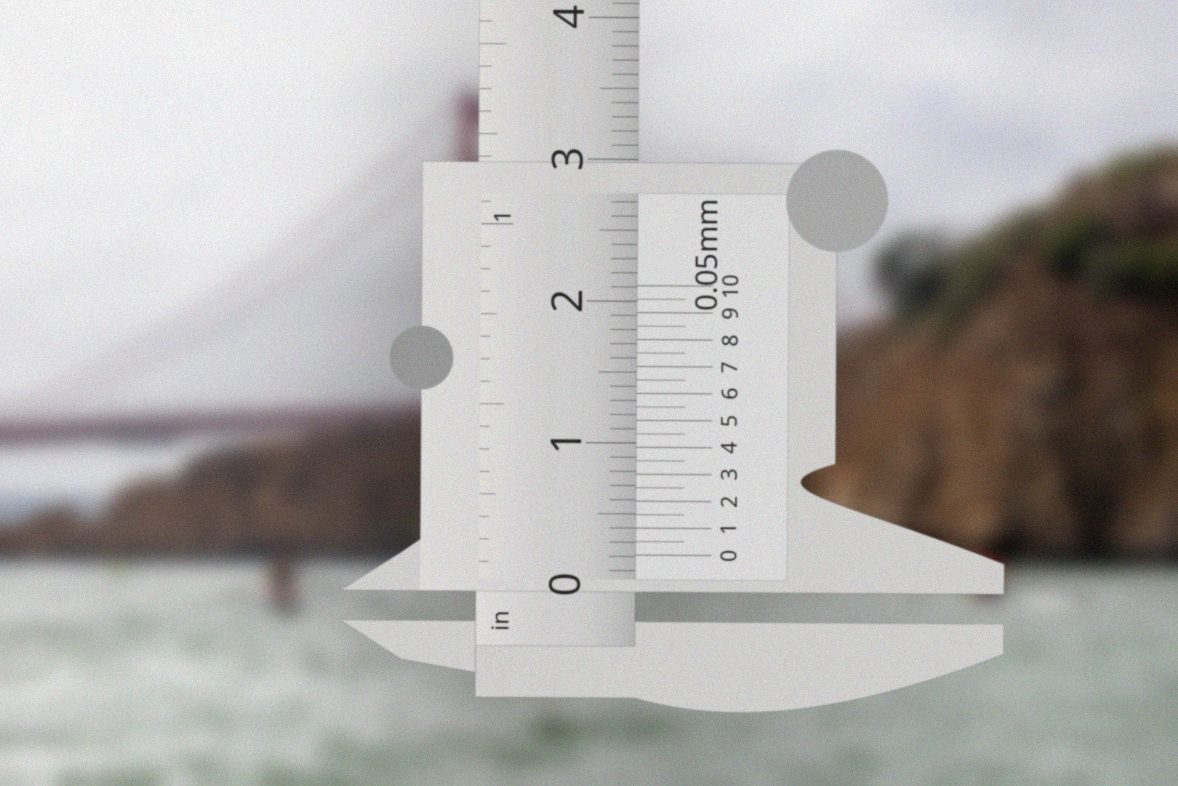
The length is 2.1mm
